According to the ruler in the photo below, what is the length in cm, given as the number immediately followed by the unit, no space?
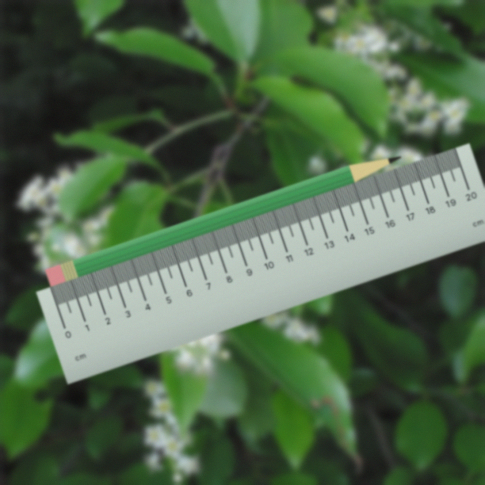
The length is 17.5cm
